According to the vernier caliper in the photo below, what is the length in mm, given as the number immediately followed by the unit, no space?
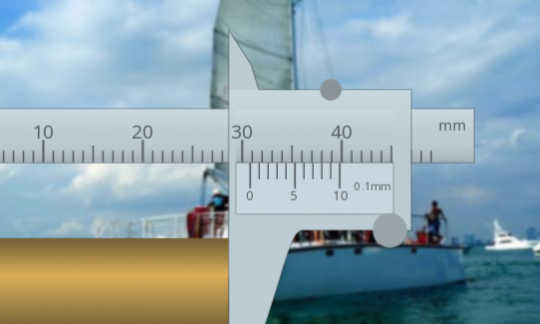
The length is 30.8mm
